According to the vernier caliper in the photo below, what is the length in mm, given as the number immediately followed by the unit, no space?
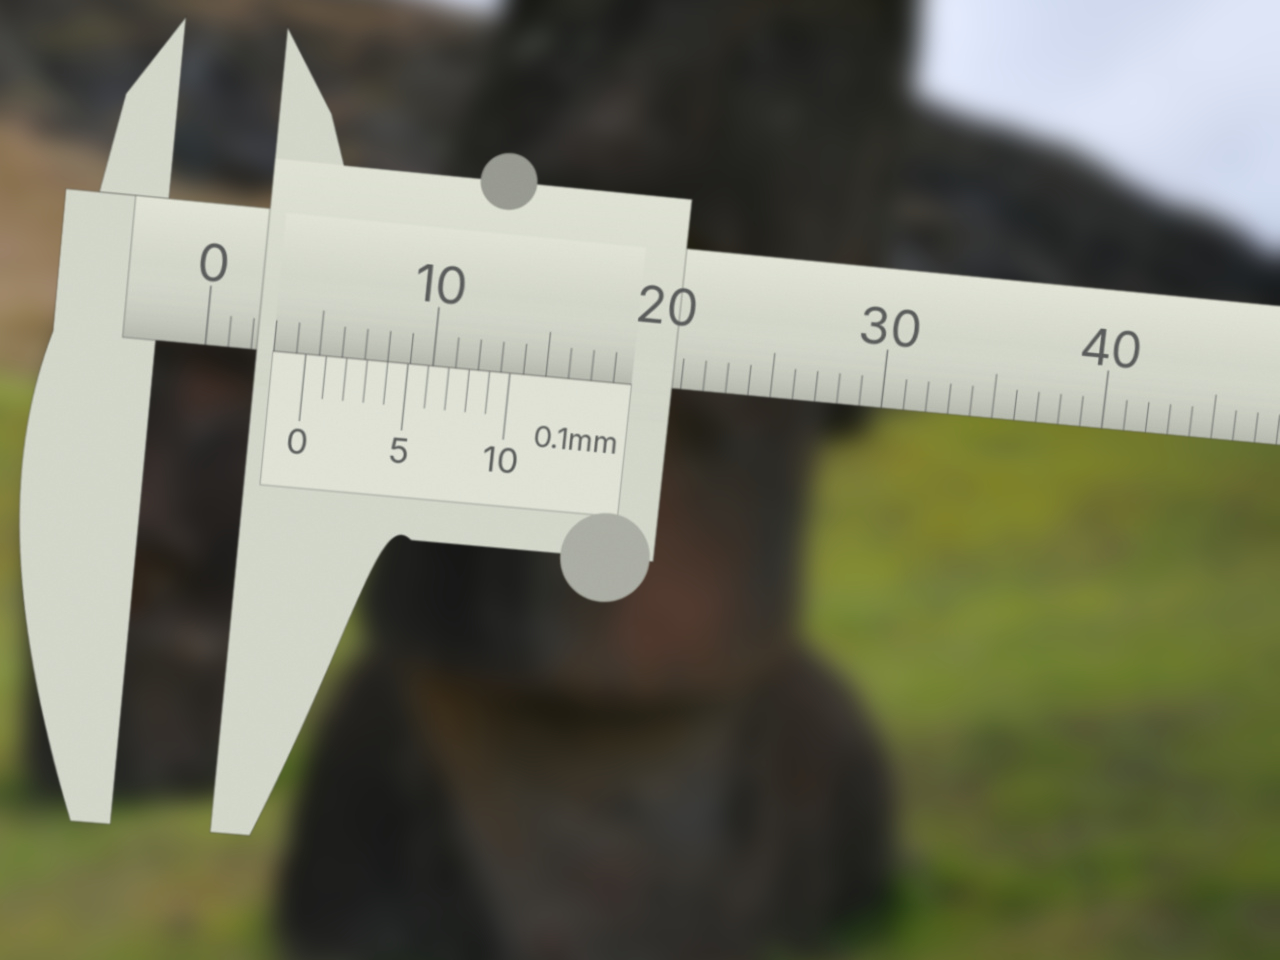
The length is 4.4mm
